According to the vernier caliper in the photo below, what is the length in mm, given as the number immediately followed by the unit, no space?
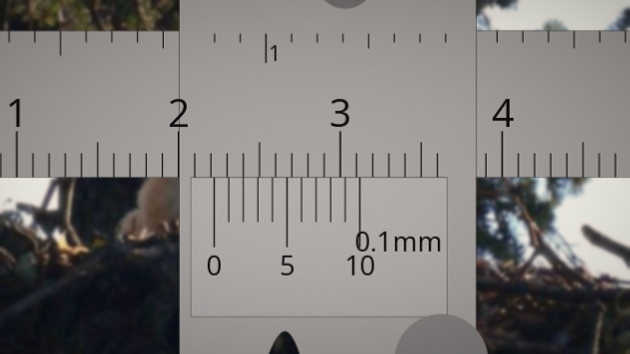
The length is 22.2mm
